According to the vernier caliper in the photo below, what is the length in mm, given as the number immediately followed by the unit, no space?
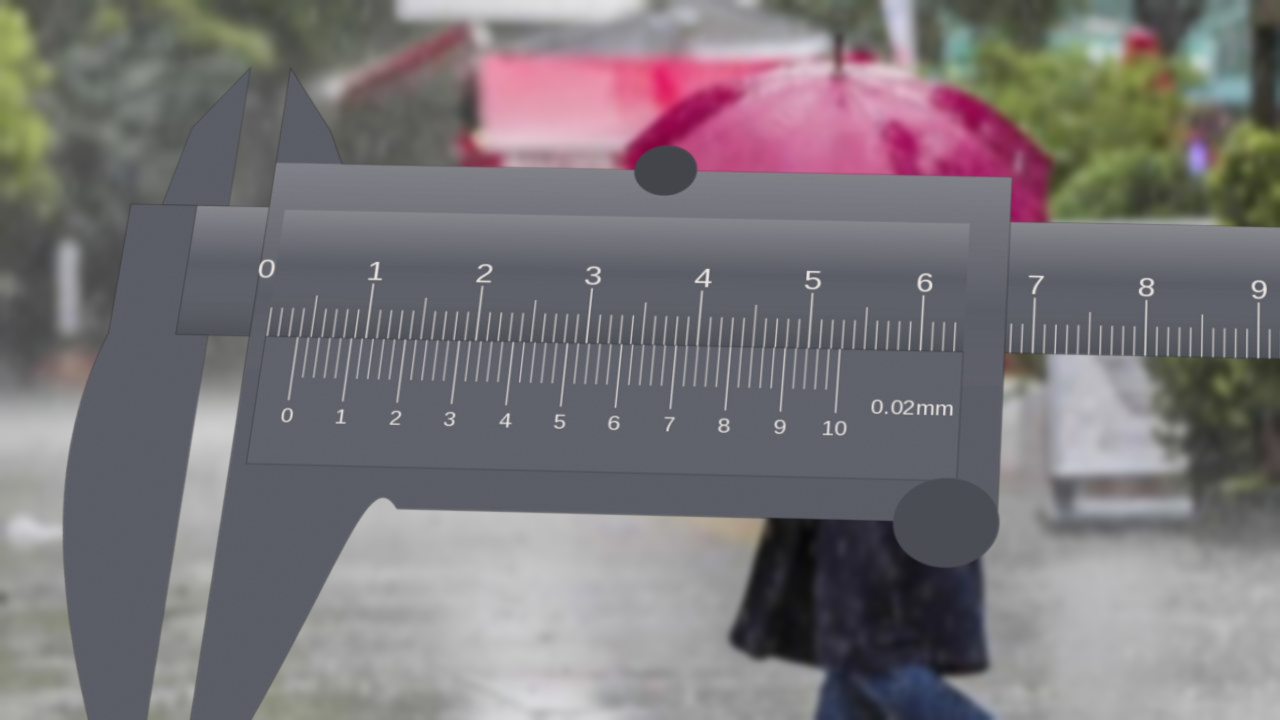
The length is 3.8mm
